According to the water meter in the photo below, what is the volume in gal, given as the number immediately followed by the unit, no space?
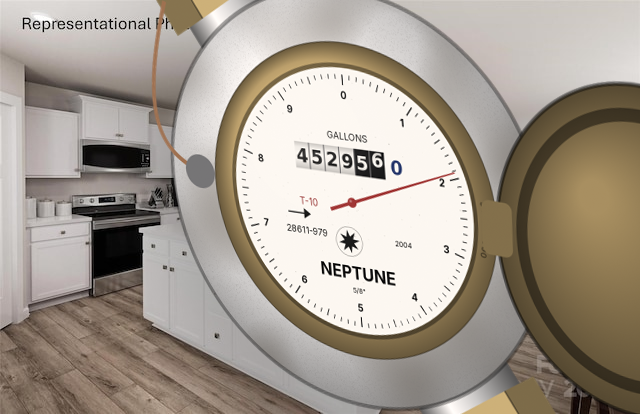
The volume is 4529561.9gal
